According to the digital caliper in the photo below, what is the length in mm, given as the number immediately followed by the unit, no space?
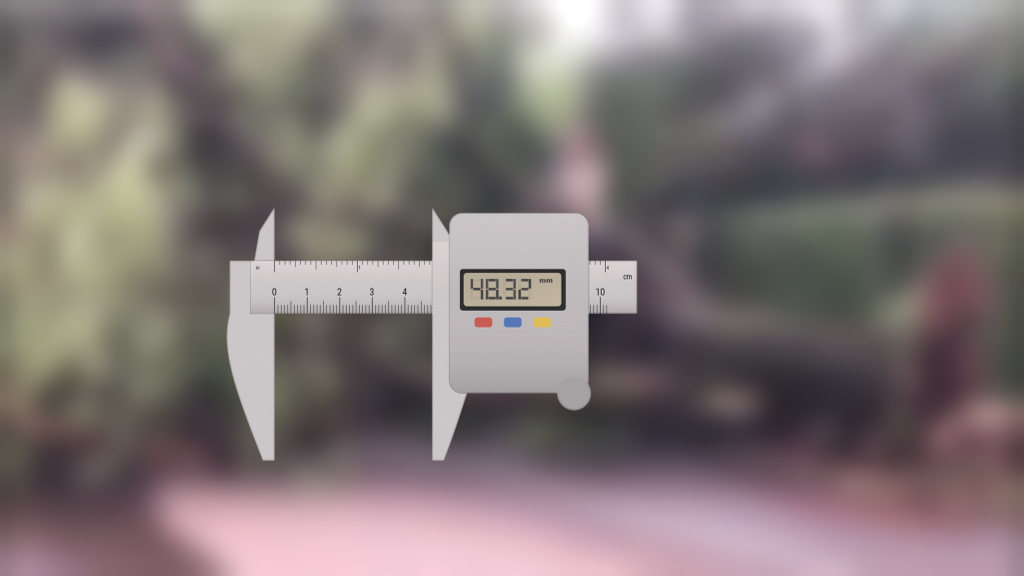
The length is 48.32mm
